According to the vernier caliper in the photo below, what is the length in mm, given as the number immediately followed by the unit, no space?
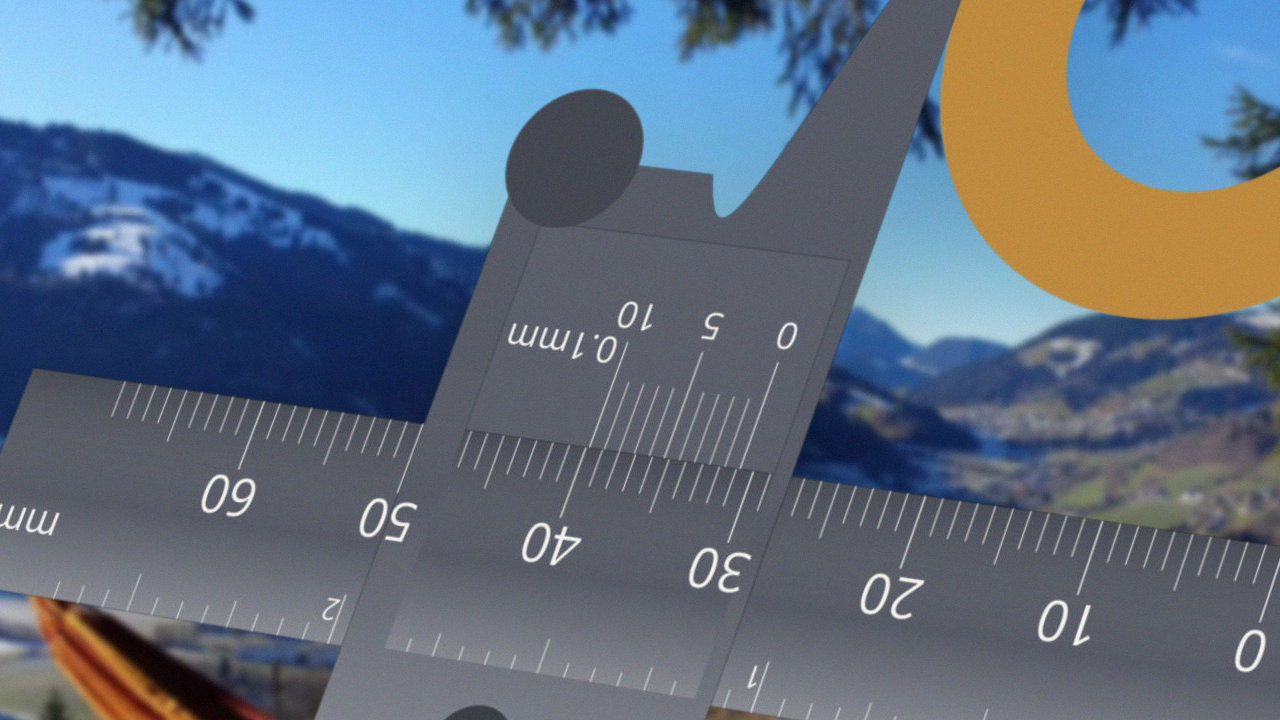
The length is 30.8mm
